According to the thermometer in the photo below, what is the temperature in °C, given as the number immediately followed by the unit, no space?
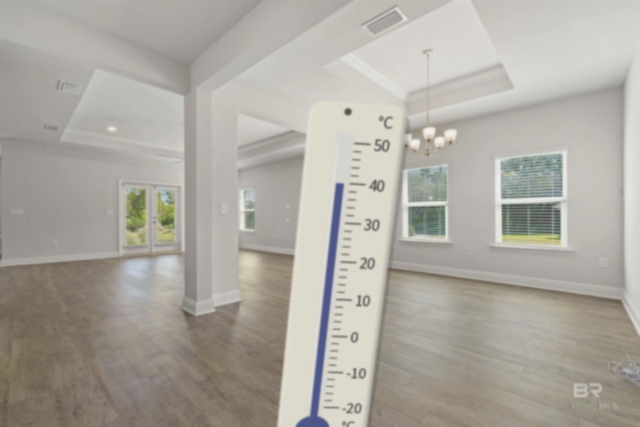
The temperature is 40°C
